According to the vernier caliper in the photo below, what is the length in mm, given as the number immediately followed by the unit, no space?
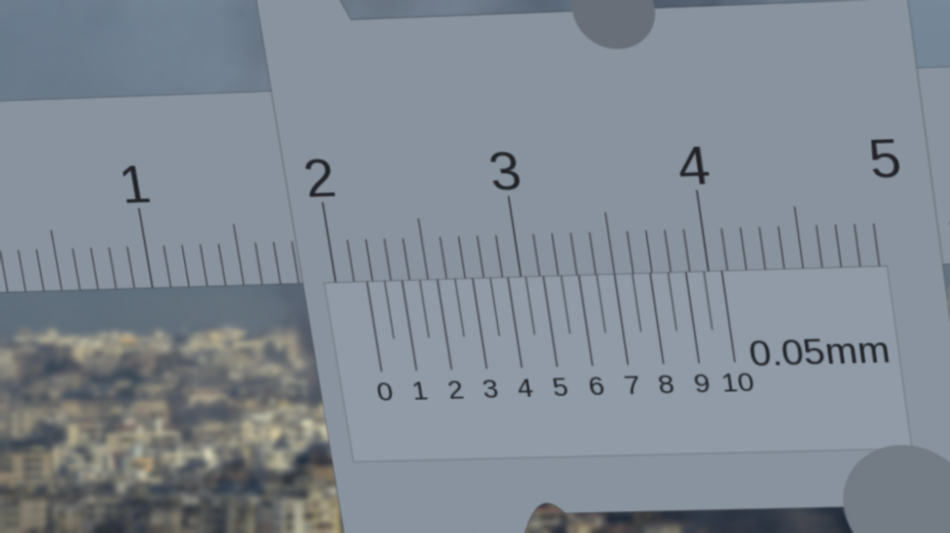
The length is 21.7mm
